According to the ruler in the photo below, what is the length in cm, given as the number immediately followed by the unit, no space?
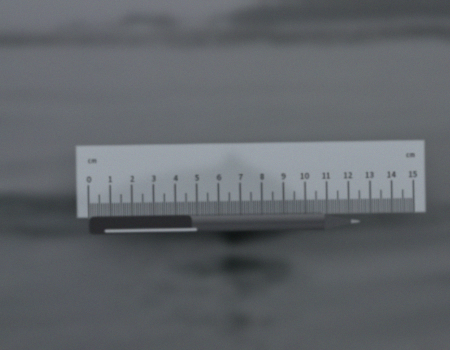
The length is 12.5cm
